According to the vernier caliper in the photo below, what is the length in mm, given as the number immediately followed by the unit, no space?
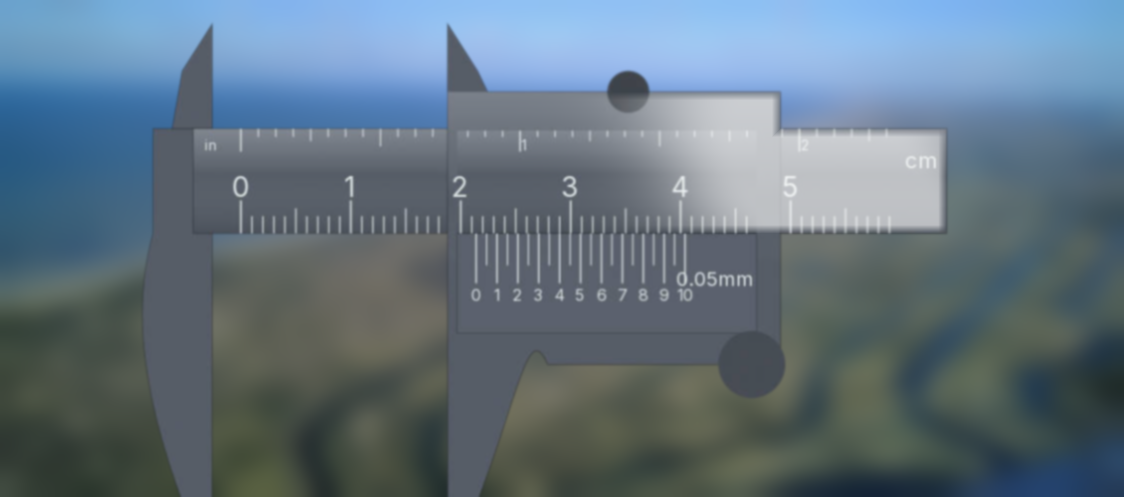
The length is 21.4mm
